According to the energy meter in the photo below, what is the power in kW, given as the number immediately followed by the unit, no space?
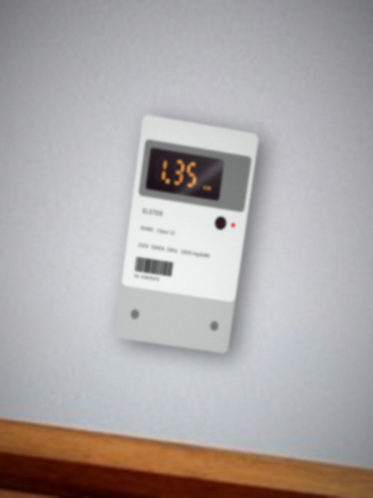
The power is 1.35kW
